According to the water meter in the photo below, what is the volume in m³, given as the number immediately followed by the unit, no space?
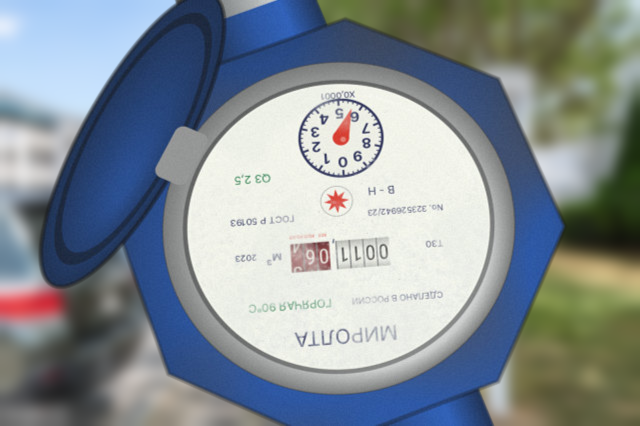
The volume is 11.0635m³
